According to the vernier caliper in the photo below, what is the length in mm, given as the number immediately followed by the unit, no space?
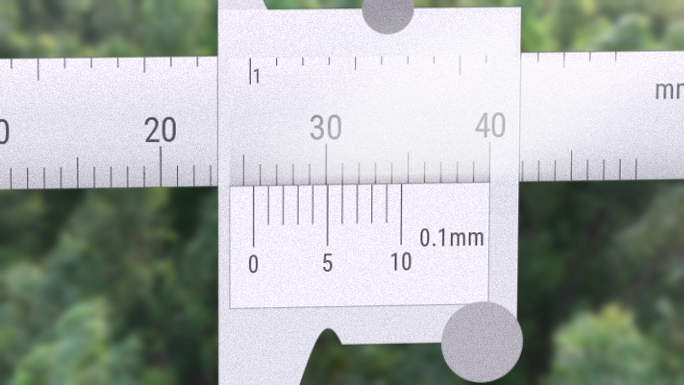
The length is 25.6mm
